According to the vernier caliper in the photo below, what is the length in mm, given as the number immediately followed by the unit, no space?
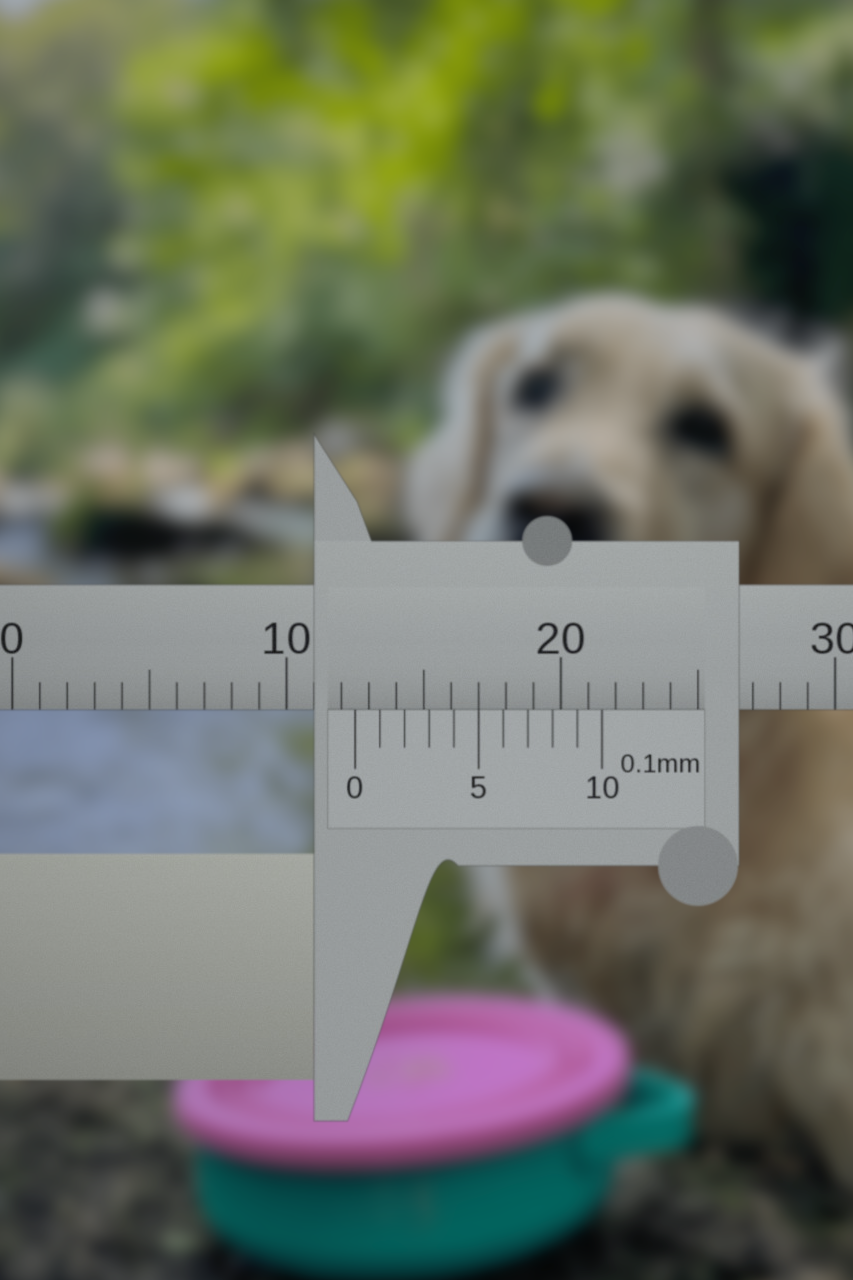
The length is 12.5mm
